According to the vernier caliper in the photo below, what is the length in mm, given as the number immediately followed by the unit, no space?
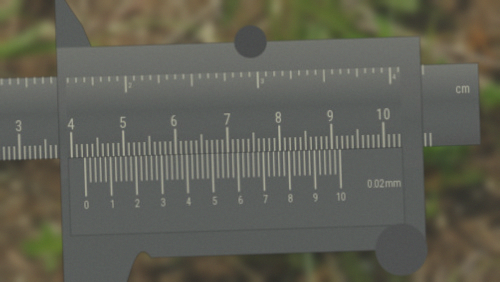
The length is 42.5mm
